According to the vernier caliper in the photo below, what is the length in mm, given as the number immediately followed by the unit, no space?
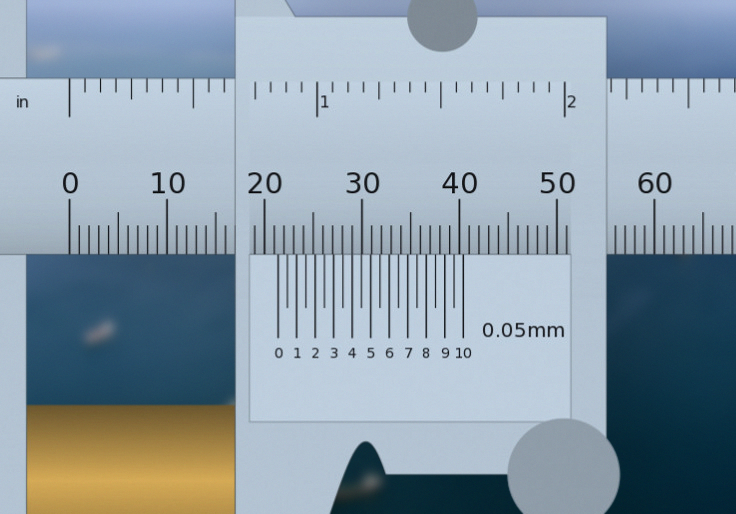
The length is 21.4mm
